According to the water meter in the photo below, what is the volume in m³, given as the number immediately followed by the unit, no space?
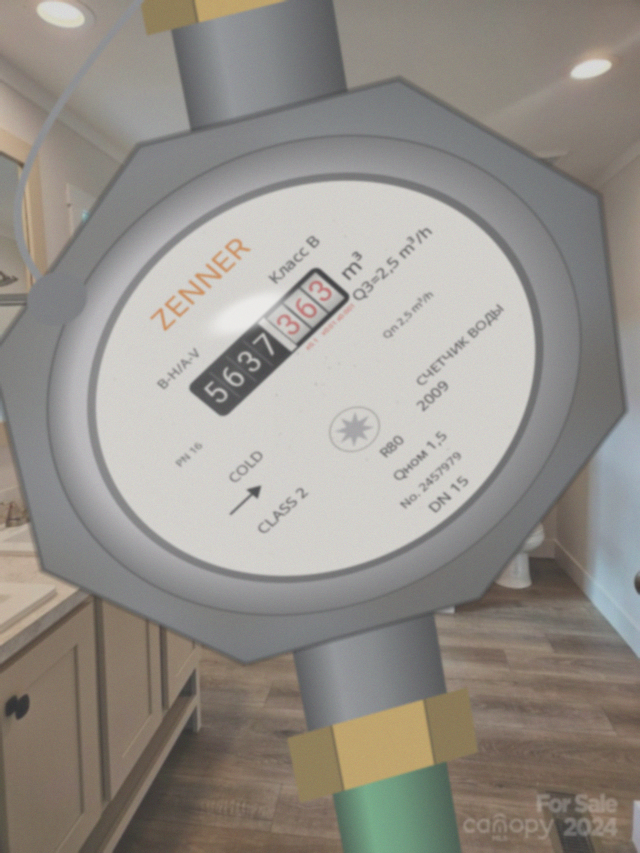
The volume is 5637.363m³
